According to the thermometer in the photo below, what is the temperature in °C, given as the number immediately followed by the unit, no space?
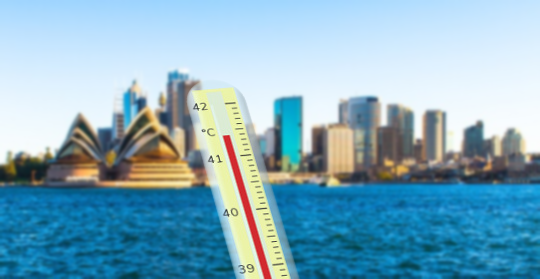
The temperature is 41.4°C
